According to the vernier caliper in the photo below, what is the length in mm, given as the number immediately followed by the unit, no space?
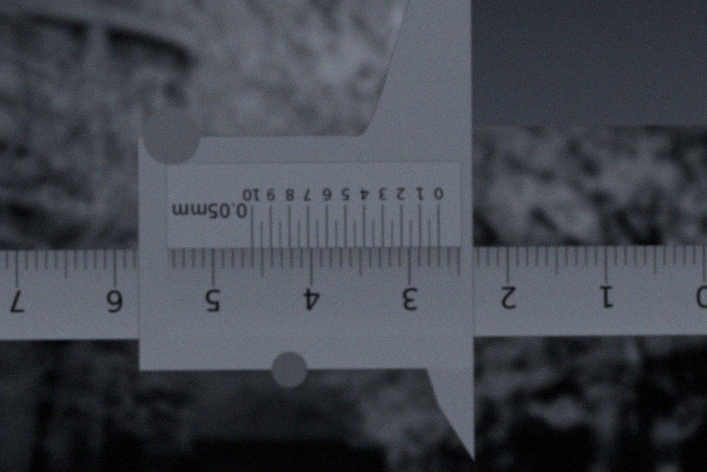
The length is 27.0mm
